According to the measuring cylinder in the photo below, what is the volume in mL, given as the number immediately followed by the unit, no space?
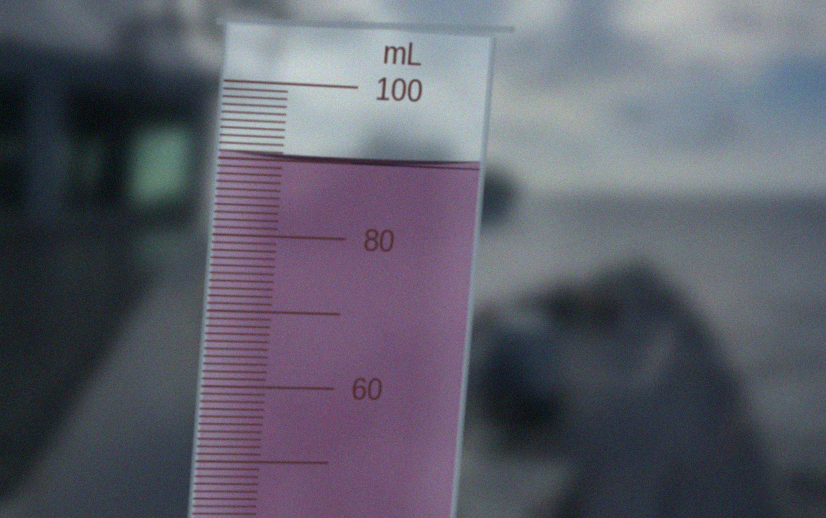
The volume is 90mL
